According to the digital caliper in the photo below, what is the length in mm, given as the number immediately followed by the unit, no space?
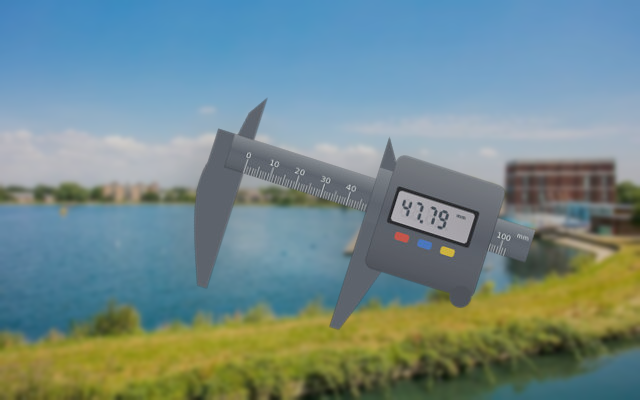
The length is 47.79mm
